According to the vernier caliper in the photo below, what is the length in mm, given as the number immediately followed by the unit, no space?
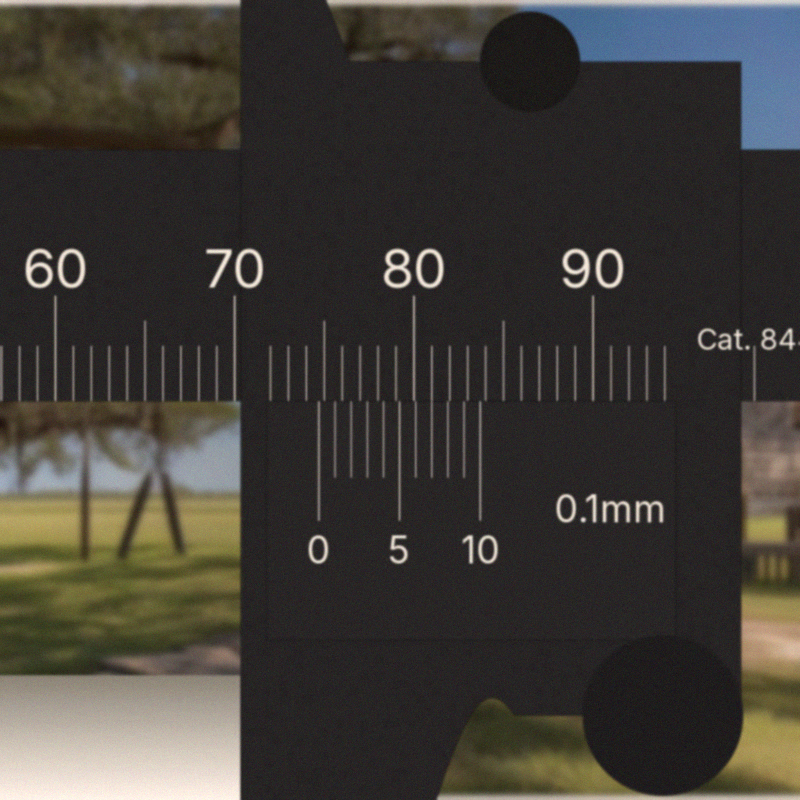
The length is 74.7mm
